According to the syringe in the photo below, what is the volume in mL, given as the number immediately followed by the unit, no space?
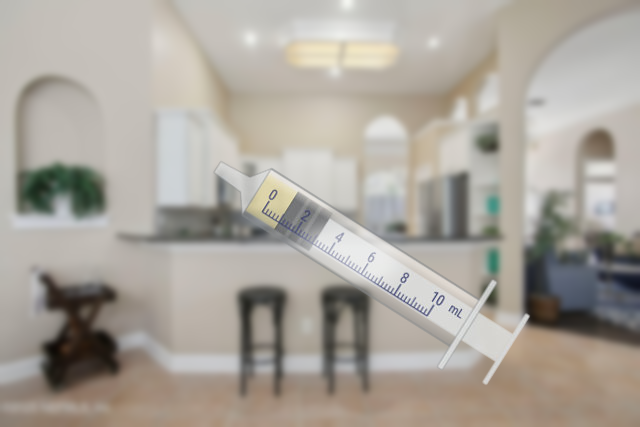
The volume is 1mL
